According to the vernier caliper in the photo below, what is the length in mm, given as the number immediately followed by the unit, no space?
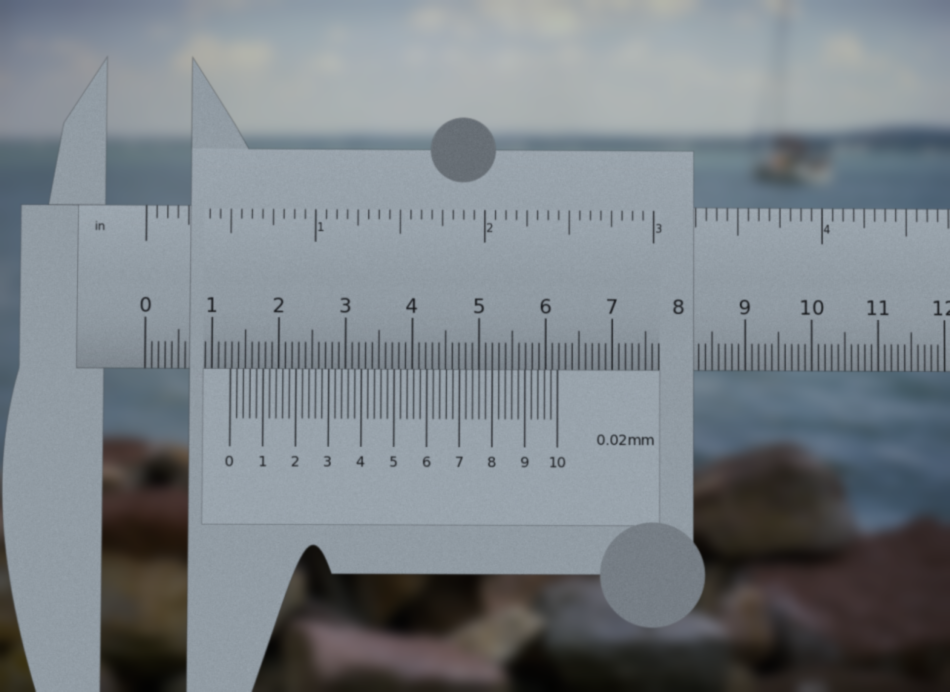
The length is 12.8mm
